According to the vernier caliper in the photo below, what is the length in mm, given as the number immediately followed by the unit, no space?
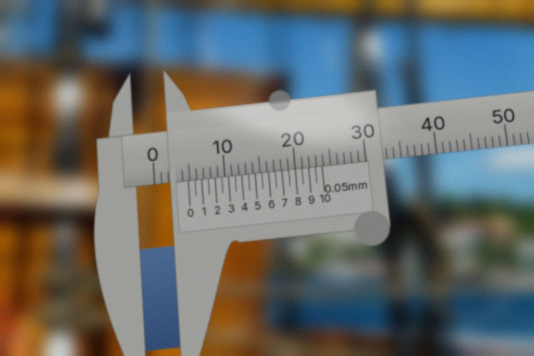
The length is 4.8mm
